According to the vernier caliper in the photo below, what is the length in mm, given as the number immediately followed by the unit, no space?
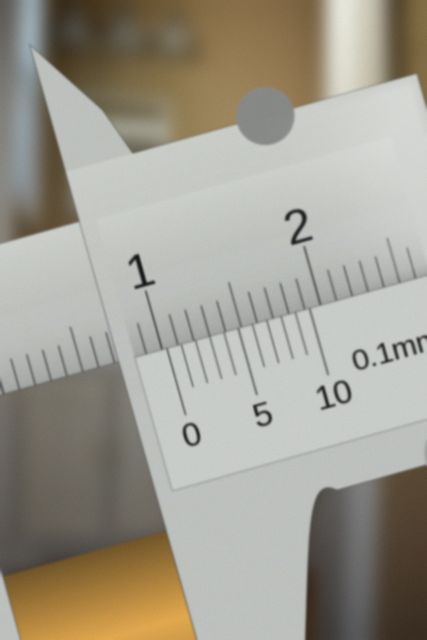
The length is 10.3mm
